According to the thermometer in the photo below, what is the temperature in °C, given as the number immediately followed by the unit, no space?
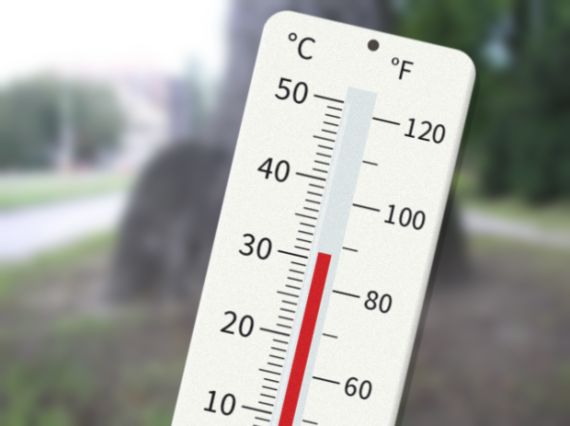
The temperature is 31°C
